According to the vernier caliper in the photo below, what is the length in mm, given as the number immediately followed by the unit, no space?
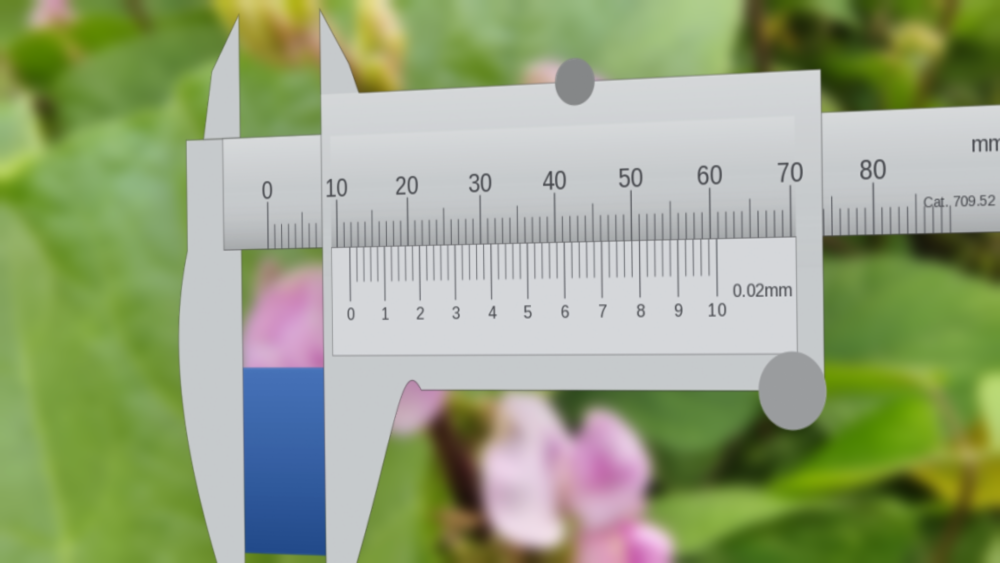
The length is 11.8mm
